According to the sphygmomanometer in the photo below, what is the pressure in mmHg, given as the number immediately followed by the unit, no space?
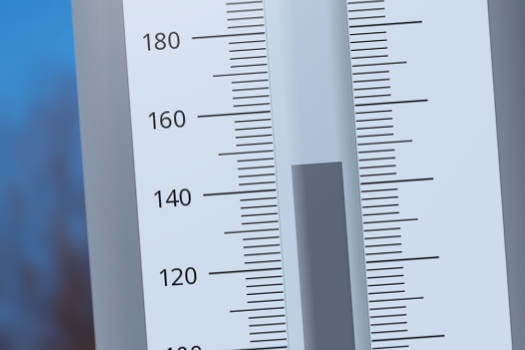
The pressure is 146mmHg
